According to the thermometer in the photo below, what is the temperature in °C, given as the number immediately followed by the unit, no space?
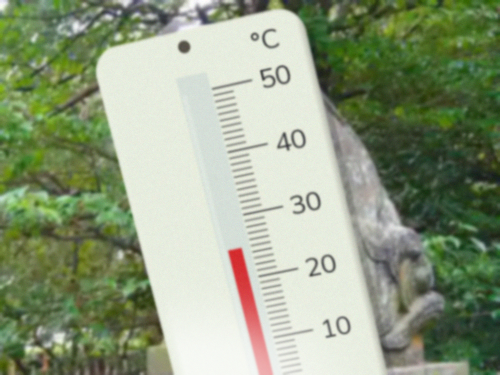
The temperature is 25°C
